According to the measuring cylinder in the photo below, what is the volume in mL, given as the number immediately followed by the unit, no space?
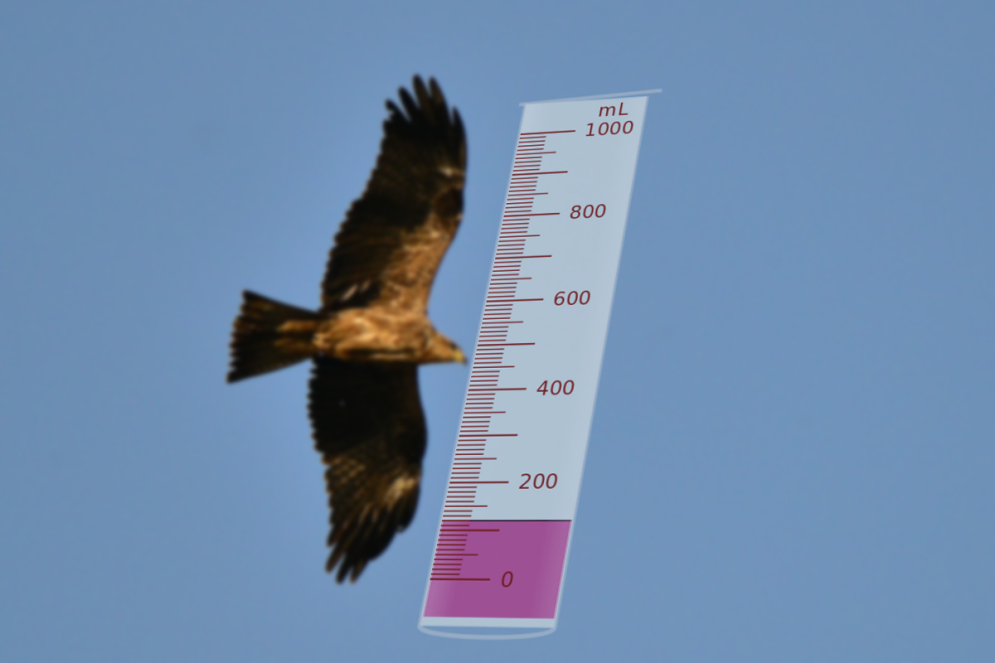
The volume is 120mL
